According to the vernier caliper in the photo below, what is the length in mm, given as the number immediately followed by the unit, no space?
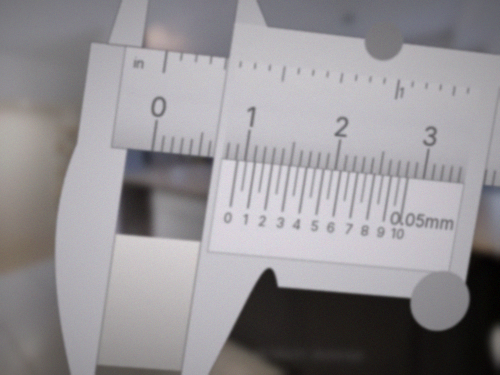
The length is 9.2mm
